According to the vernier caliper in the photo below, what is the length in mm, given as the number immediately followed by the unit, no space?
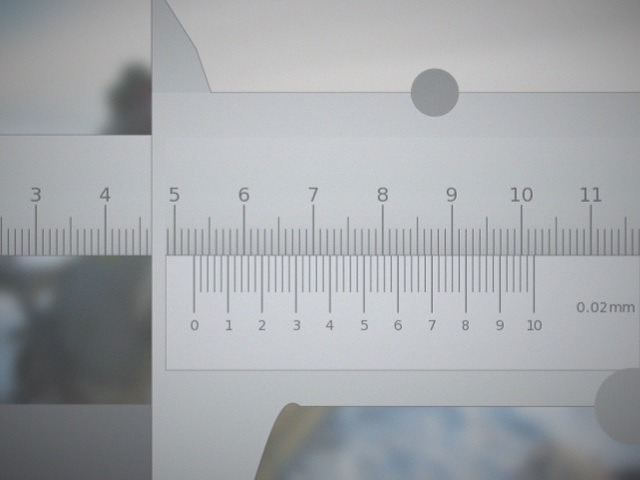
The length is 52.8mm
